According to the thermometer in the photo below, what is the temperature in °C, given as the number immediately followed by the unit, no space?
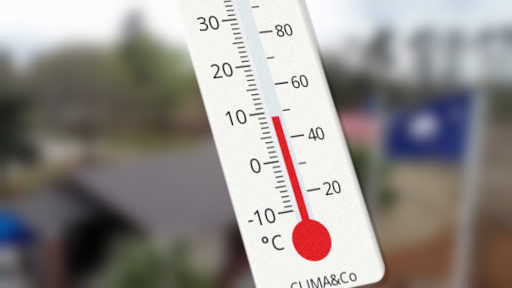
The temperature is 9°C
